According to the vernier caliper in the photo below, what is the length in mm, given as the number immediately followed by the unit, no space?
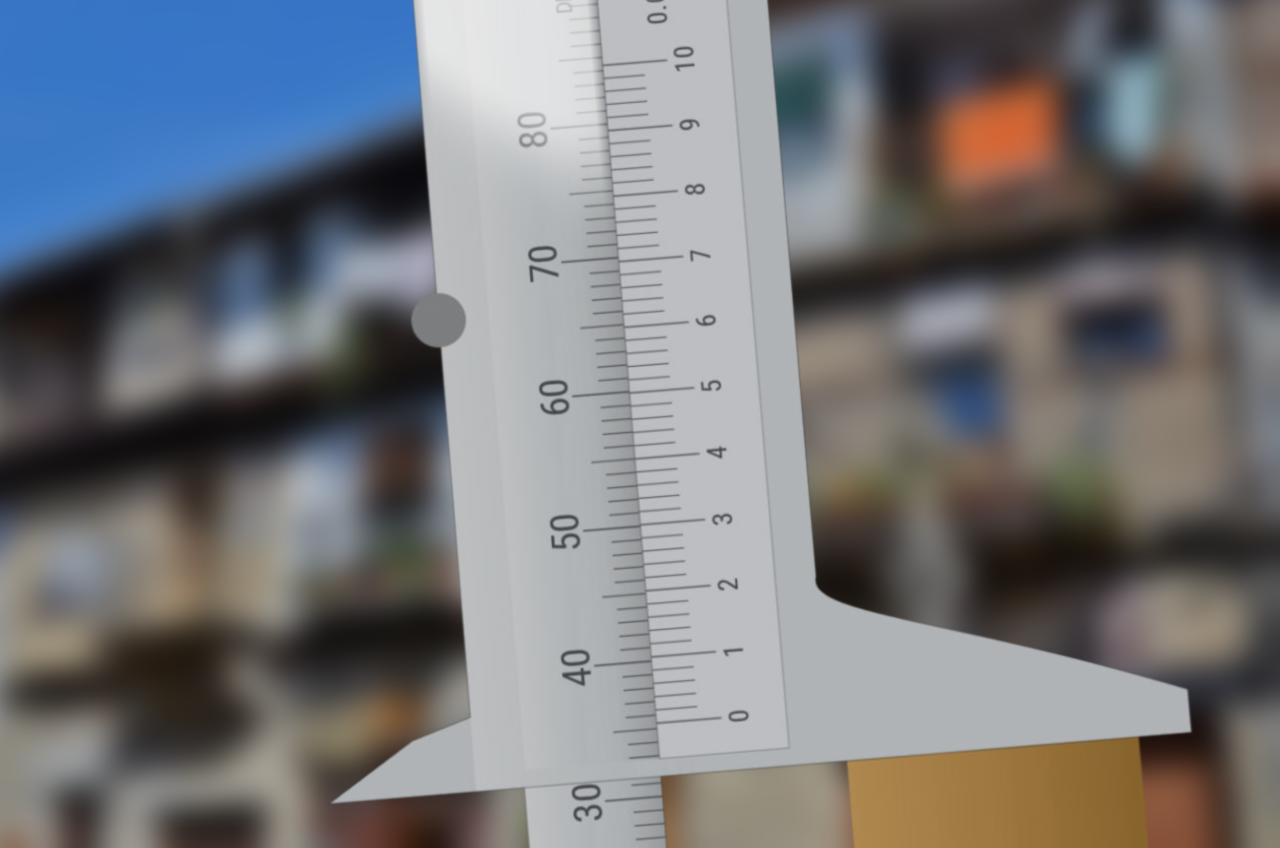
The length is 35.4mm
